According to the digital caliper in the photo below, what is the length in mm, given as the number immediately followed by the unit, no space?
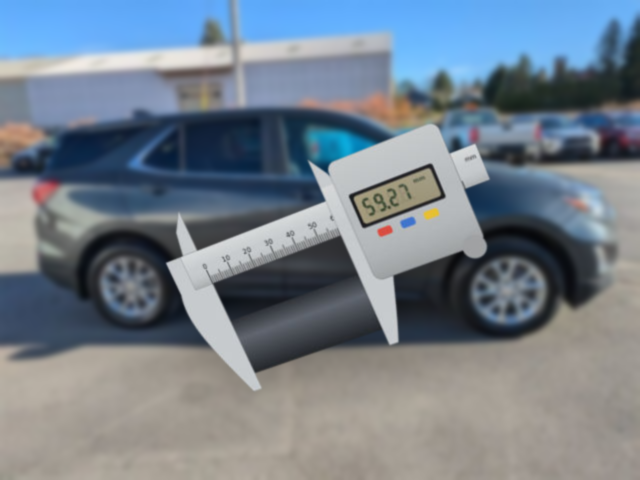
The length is 59.27mm
